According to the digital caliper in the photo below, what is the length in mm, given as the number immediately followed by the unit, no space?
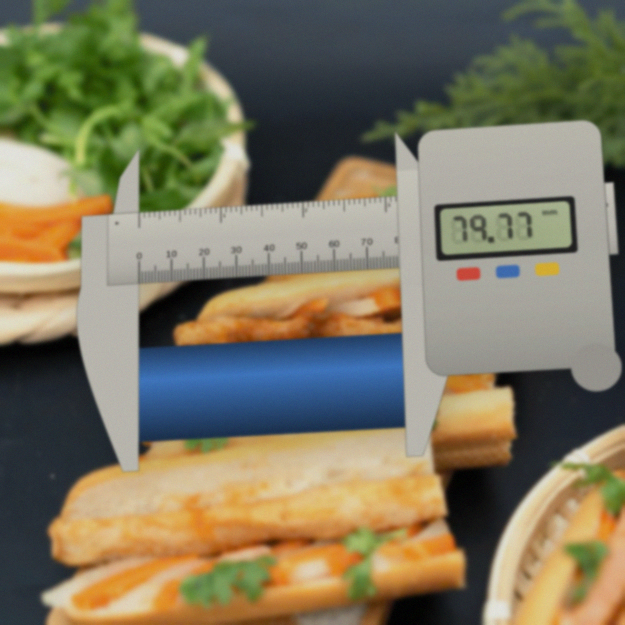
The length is 79.77mm
